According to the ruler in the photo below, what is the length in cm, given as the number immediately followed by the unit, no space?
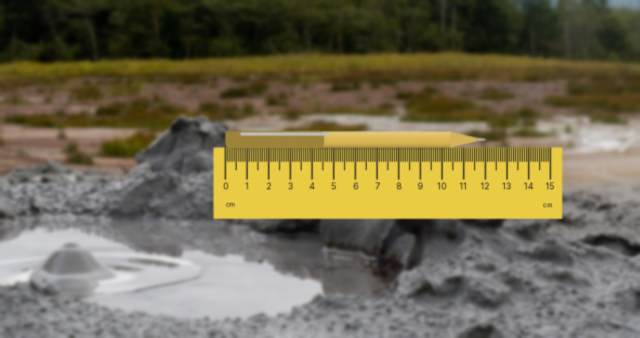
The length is 12cm
